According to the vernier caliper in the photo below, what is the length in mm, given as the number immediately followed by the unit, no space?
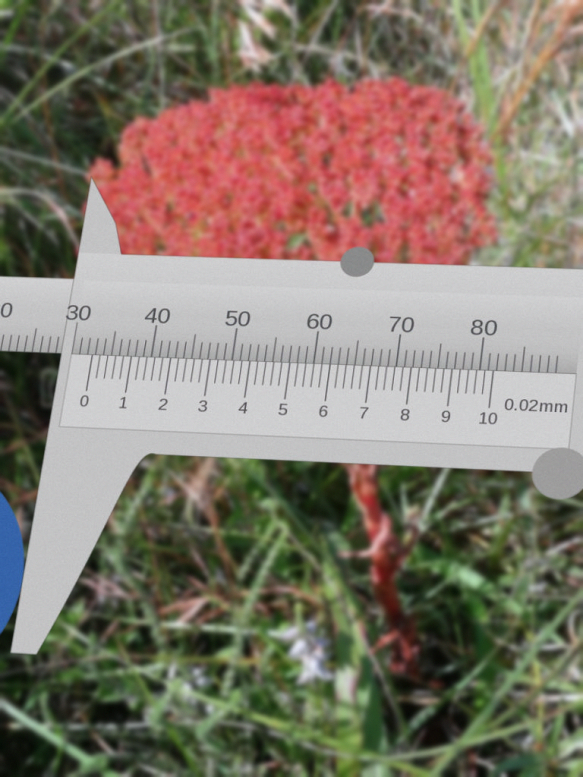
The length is 32.6mm
